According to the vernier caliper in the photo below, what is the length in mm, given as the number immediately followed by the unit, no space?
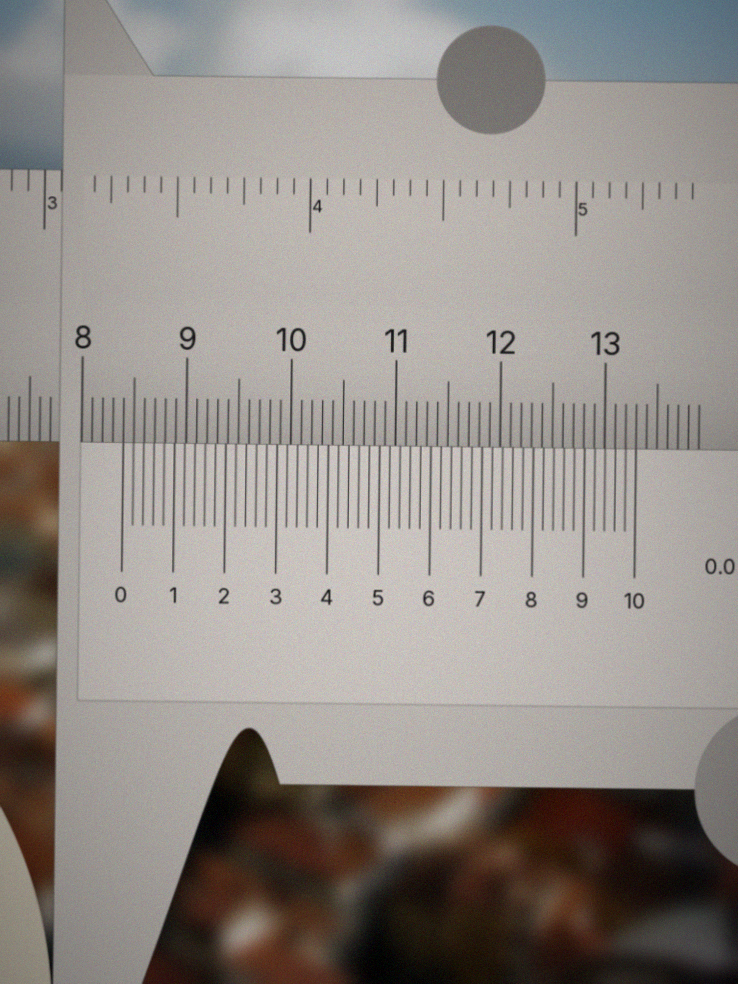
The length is 84.0mm
